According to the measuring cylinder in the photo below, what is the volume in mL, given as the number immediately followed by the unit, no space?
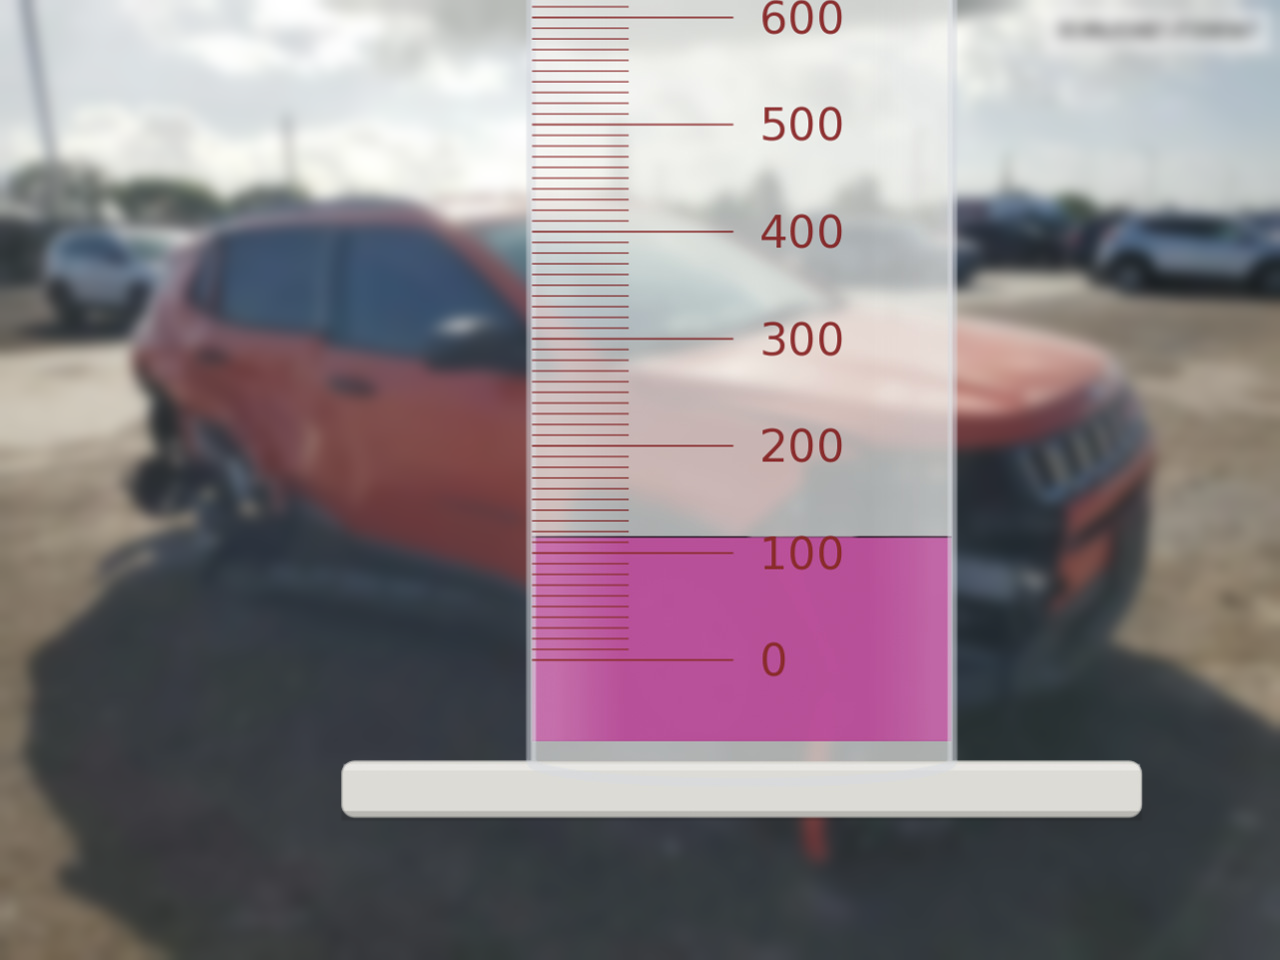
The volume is 115mL
